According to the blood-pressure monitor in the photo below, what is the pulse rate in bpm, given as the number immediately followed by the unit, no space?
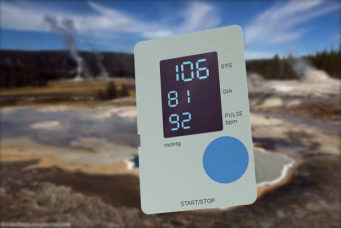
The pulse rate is 92bpm
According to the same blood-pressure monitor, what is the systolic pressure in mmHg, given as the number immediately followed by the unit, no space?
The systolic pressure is 106mmHg
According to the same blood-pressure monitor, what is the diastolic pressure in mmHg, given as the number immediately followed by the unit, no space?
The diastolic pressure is 81mmHg
